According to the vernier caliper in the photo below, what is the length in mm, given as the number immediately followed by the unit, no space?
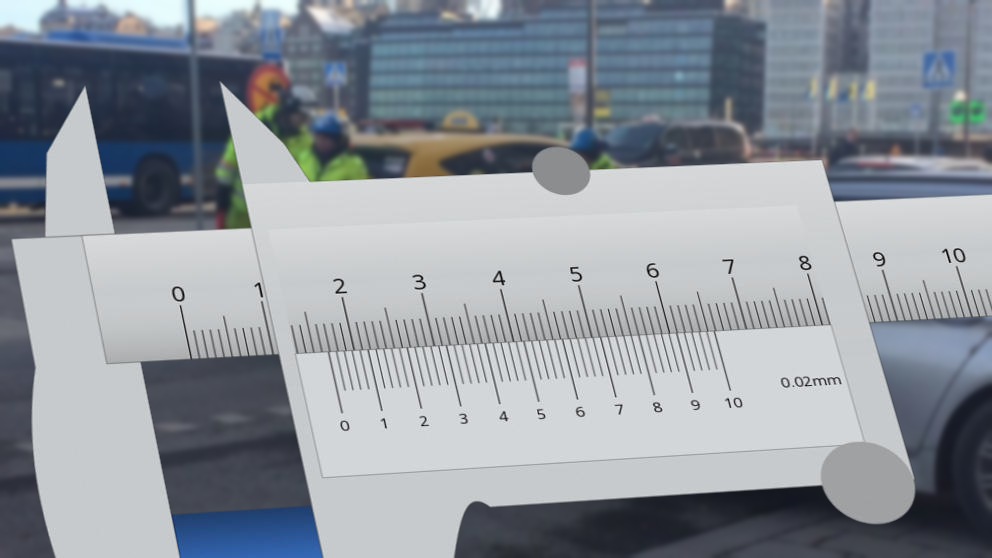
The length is 16.8mm
